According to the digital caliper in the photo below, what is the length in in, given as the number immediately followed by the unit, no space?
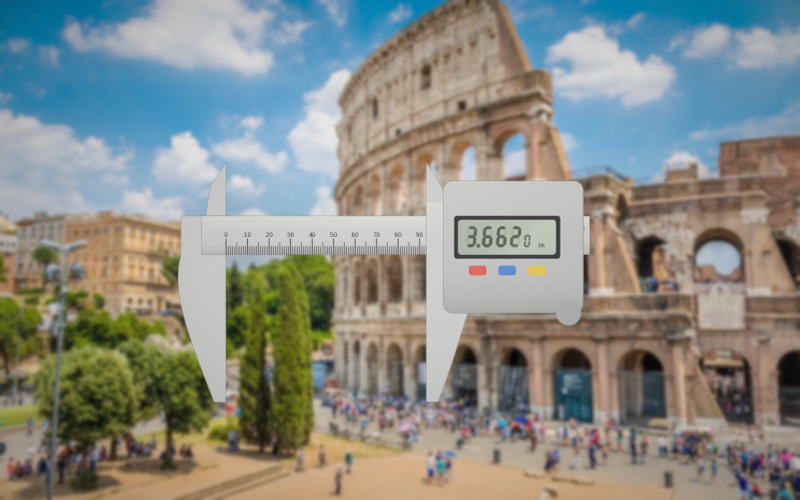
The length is 3.6620in
